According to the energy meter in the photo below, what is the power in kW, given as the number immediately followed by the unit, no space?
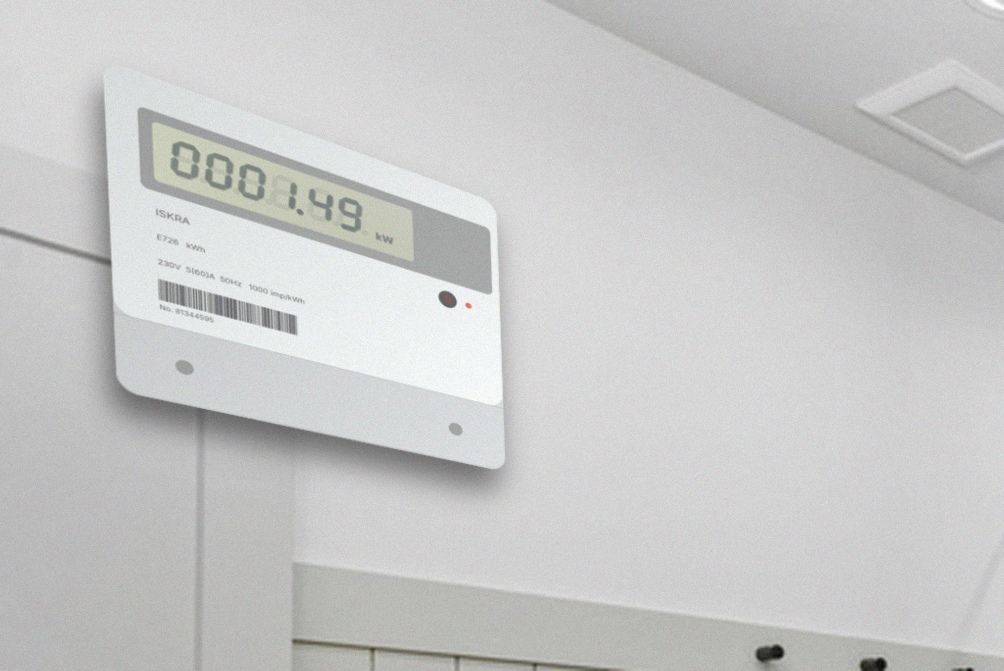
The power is 1.49kW
